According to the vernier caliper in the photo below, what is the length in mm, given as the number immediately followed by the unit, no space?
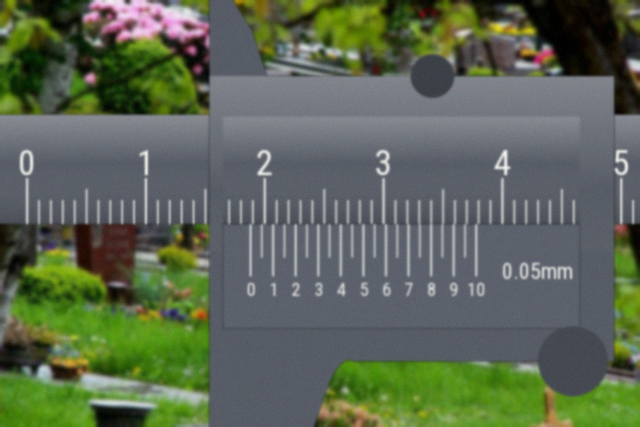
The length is 18.8mm
